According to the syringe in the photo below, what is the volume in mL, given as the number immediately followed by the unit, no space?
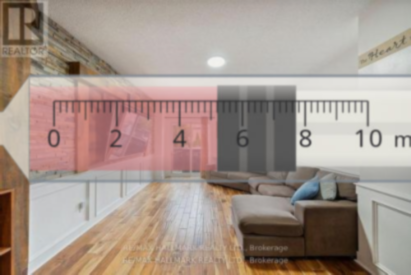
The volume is 5.2mL
